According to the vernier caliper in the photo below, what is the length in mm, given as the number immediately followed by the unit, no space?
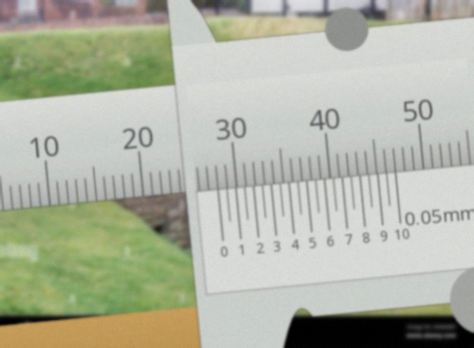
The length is 28.0mm
